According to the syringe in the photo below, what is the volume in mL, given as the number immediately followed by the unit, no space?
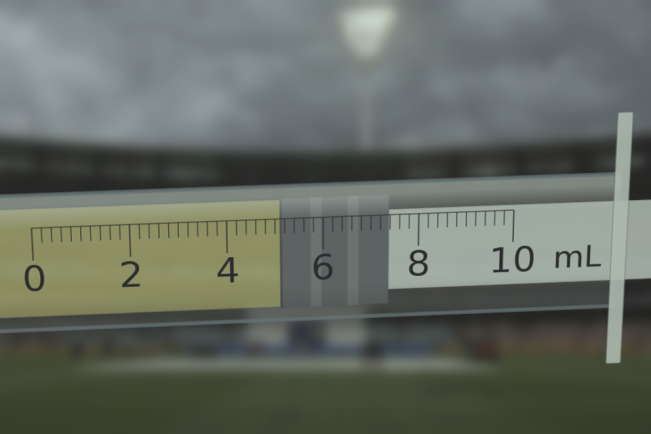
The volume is 5.1mL
